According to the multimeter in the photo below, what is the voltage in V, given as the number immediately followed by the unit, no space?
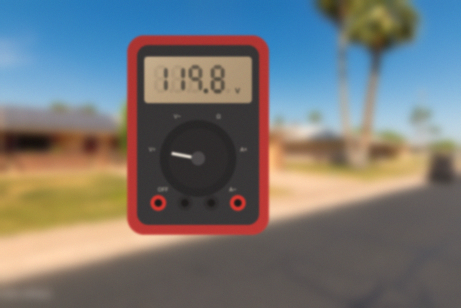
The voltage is 119.8V
